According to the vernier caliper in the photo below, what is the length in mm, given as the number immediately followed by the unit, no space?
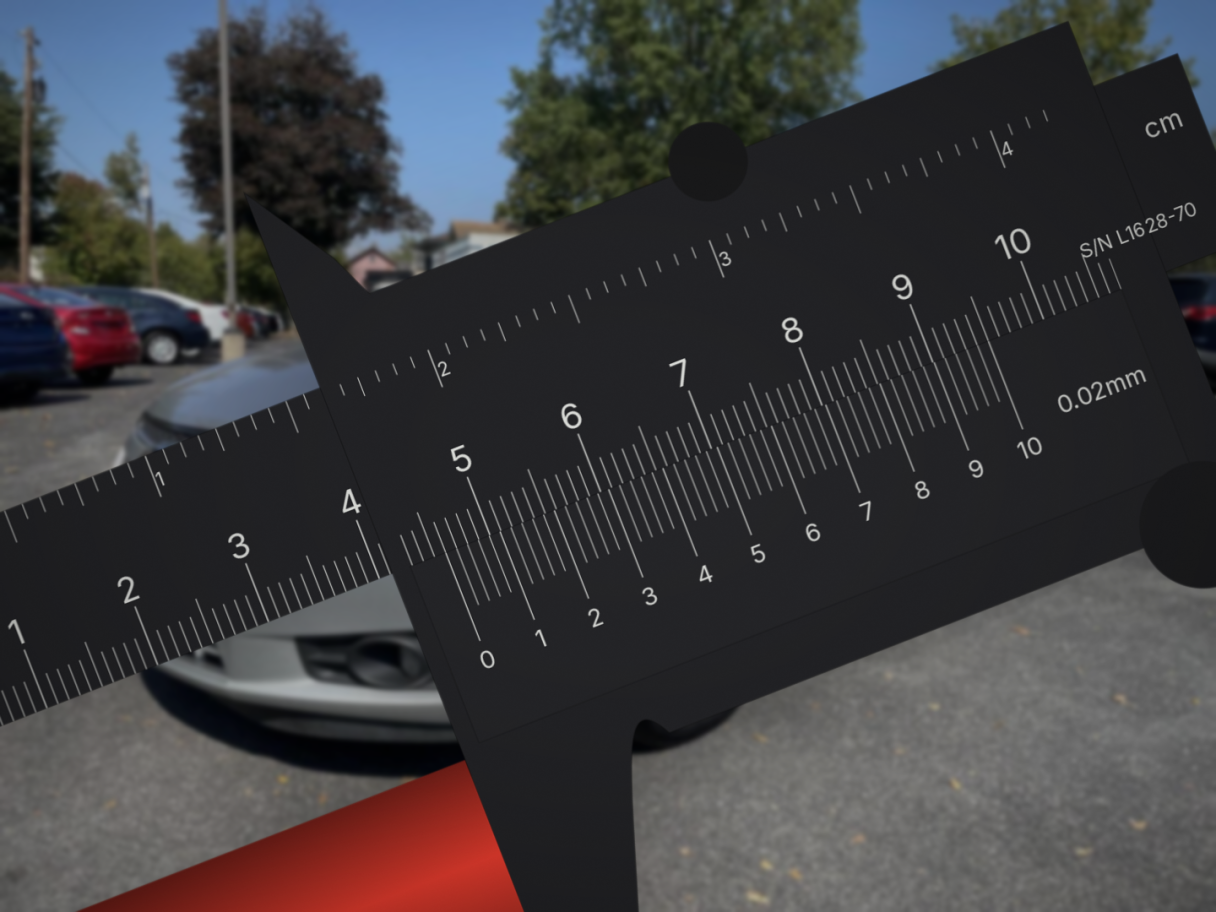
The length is 46.0mm
